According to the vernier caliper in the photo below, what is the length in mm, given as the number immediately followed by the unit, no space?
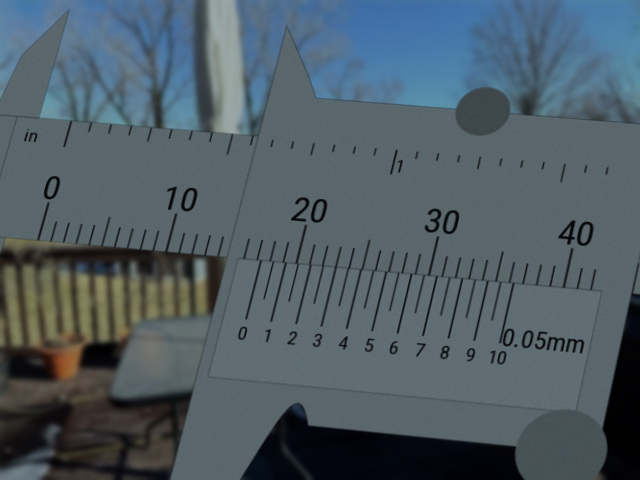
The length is 17.3mm
